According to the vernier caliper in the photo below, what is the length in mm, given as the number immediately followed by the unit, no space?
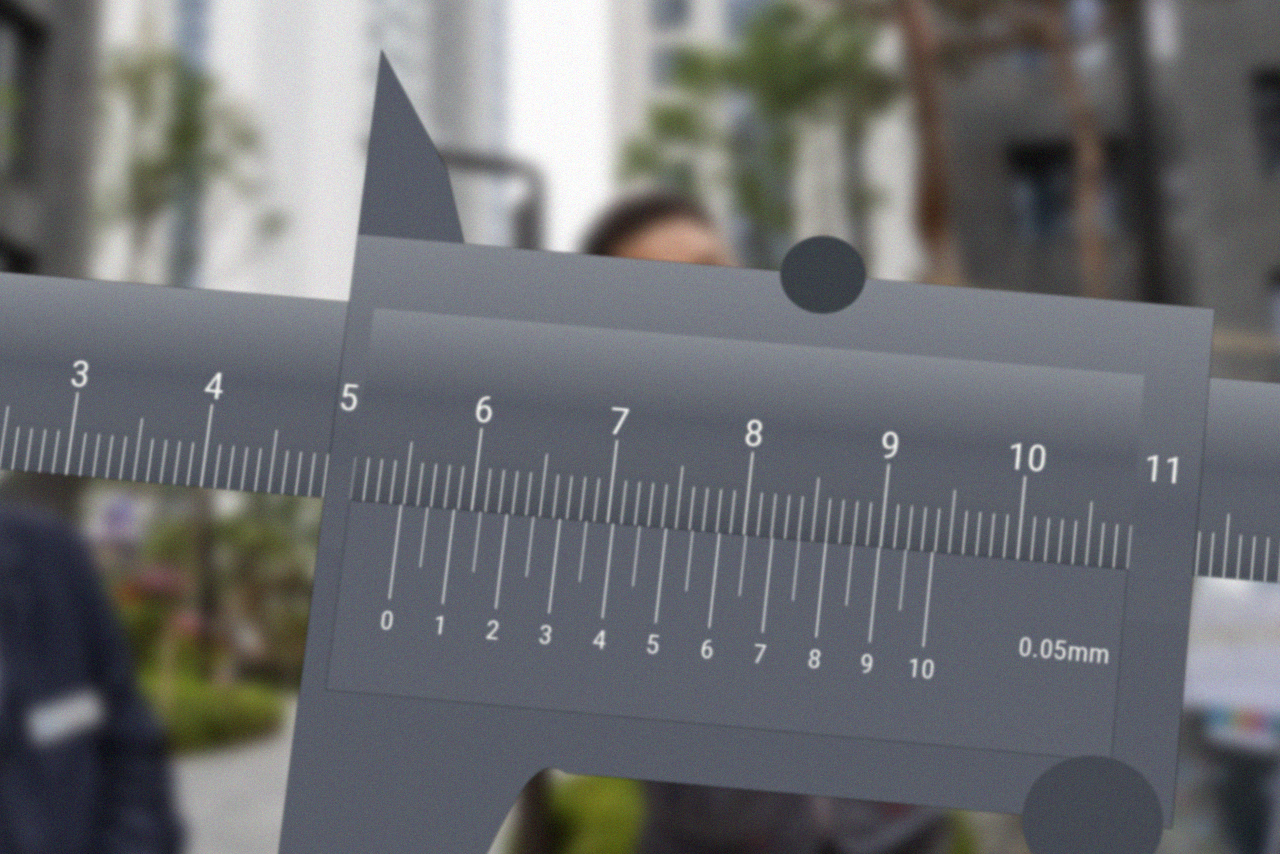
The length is 54.8mm
